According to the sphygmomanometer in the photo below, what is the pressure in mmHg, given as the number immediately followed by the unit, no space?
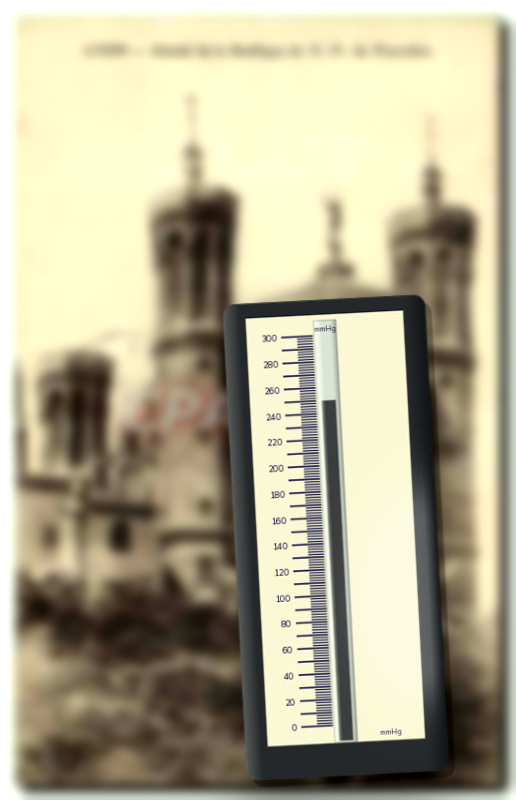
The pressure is 250mmHg
